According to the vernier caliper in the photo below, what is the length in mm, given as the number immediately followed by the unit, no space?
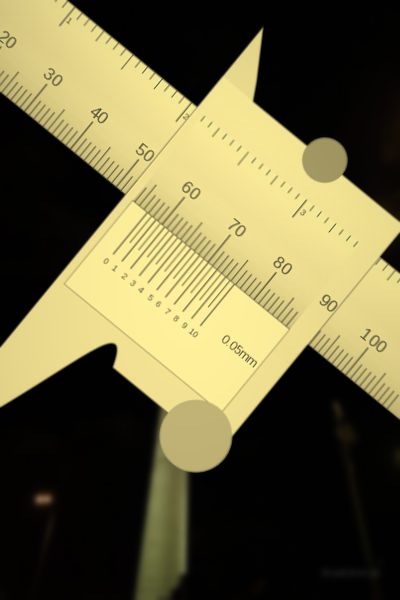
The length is 56.8mm
